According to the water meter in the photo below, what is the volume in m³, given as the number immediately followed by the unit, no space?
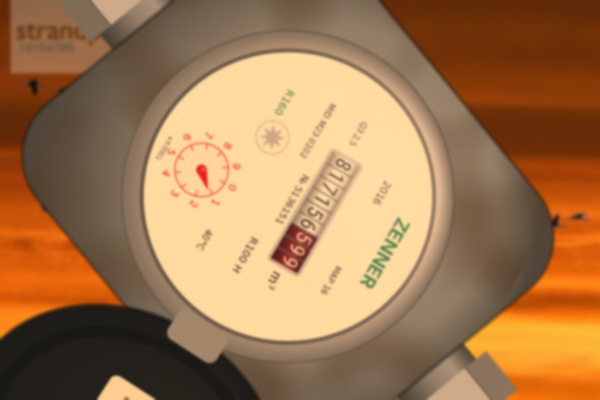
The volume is 817156.5991m³
